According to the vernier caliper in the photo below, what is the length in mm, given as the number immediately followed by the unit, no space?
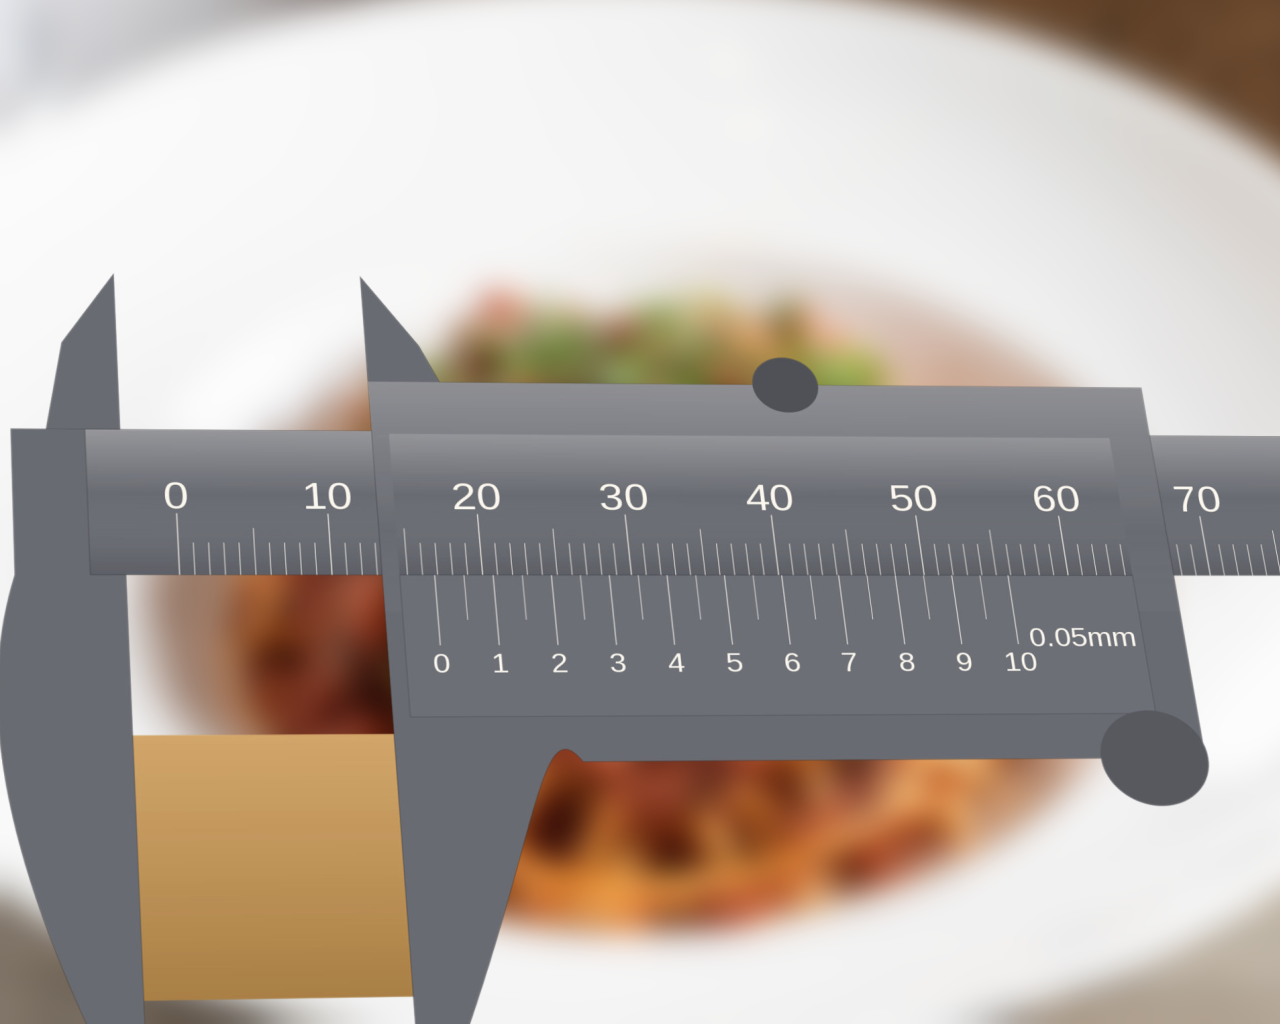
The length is 16.8mm
